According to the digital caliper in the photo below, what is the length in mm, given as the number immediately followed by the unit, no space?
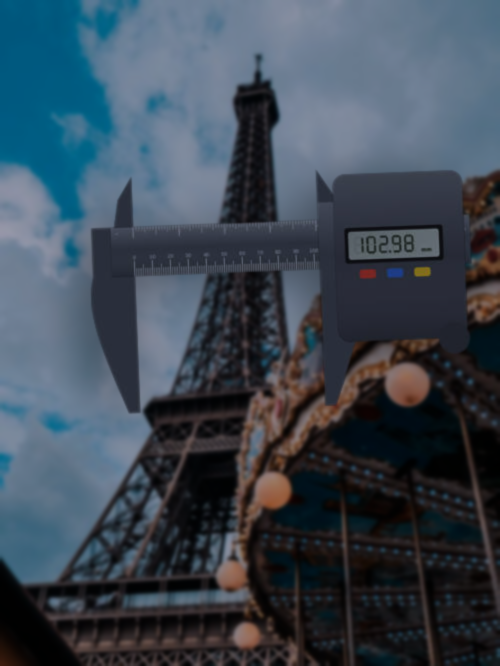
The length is 102.98mm
